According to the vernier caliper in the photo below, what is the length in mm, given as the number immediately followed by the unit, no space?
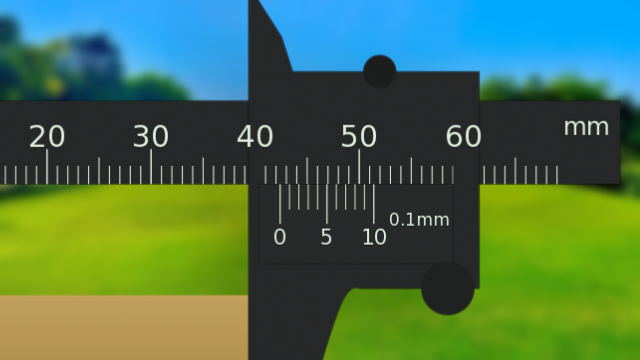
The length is 42.4mm
